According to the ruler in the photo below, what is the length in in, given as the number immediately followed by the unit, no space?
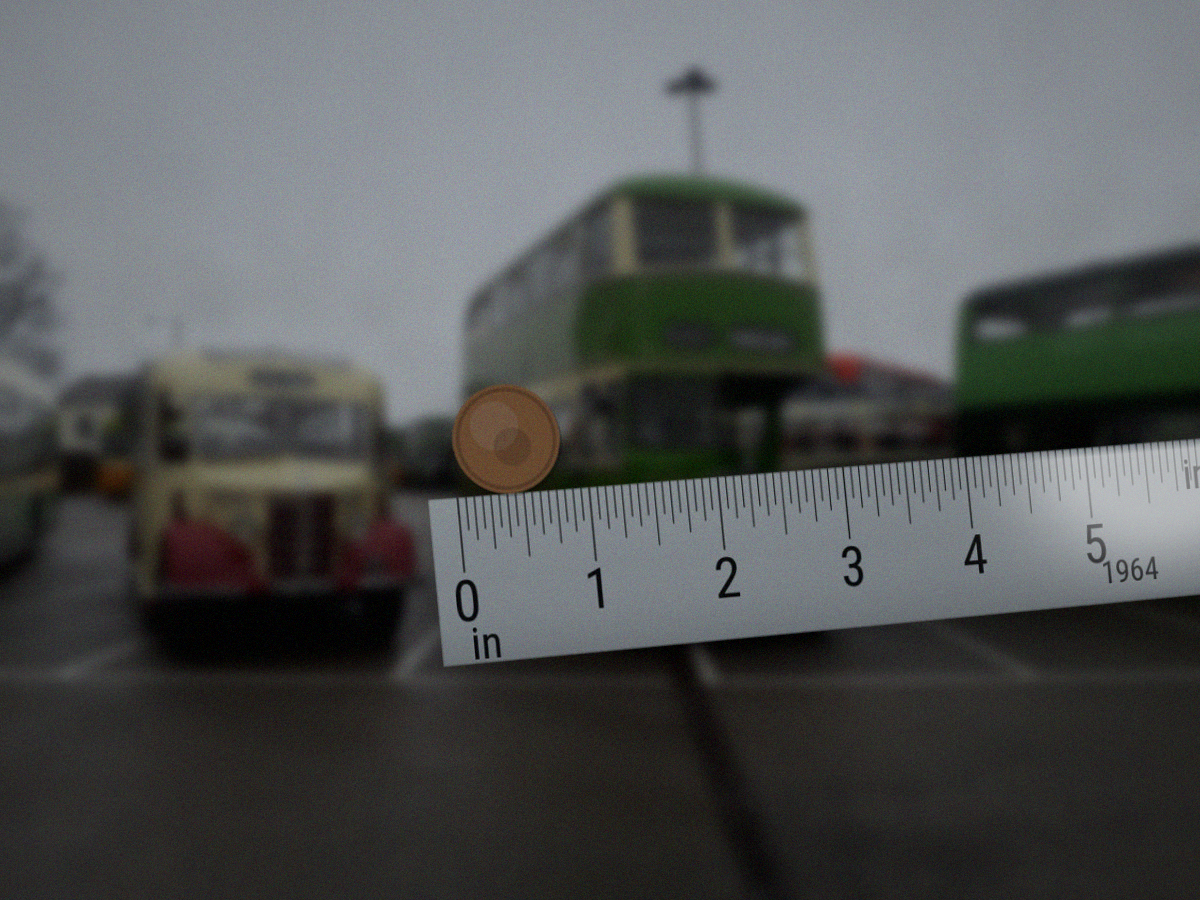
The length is 0.8125in
